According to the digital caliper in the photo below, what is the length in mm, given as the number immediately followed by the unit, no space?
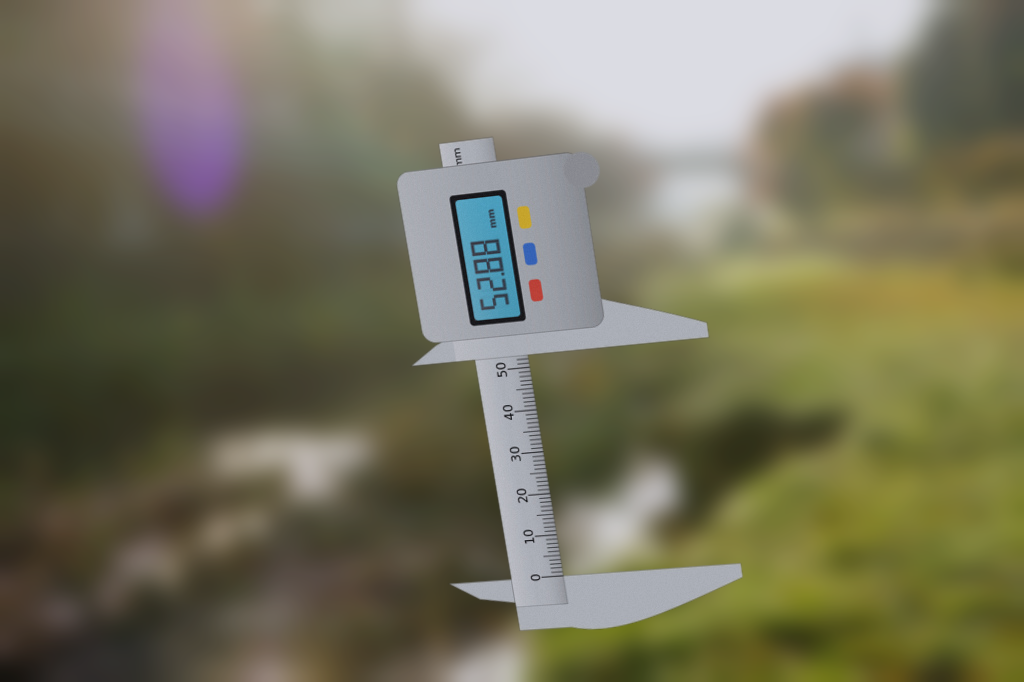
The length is 52.88mm
